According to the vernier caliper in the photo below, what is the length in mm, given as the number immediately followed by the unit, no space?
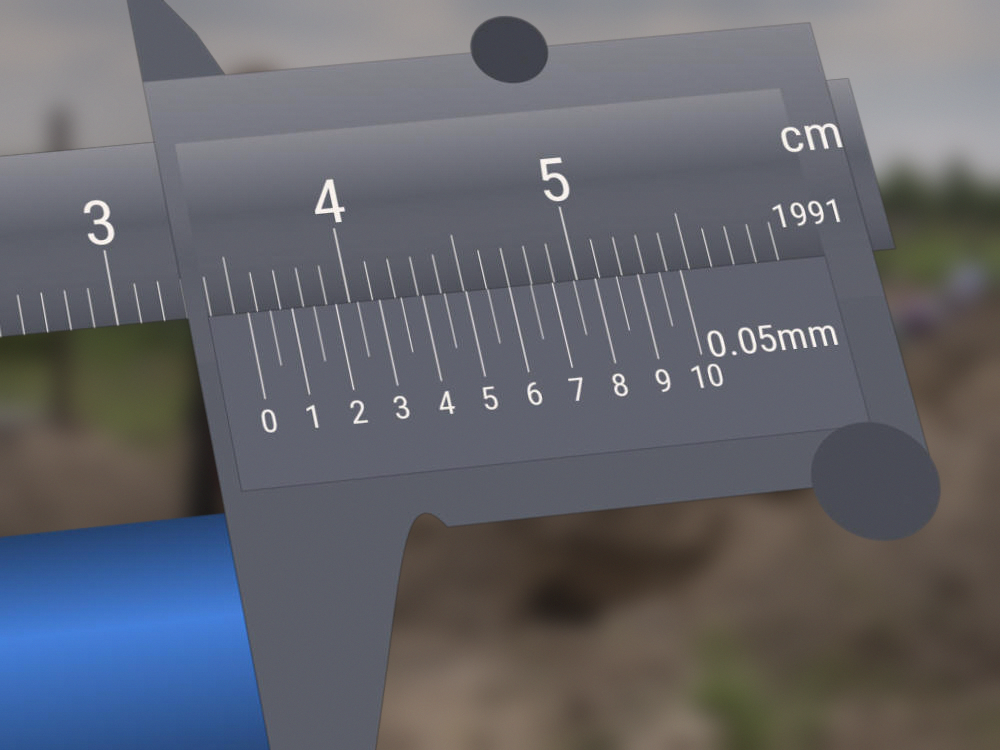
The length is 35.6mm
